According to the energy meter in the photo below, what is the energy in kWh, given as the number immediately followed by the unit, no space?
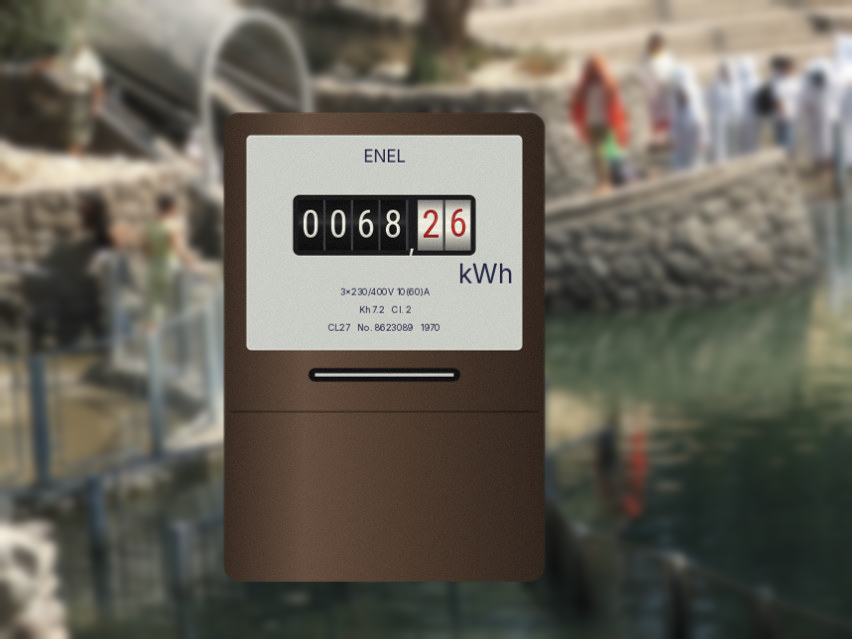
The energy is 68.26kWh
